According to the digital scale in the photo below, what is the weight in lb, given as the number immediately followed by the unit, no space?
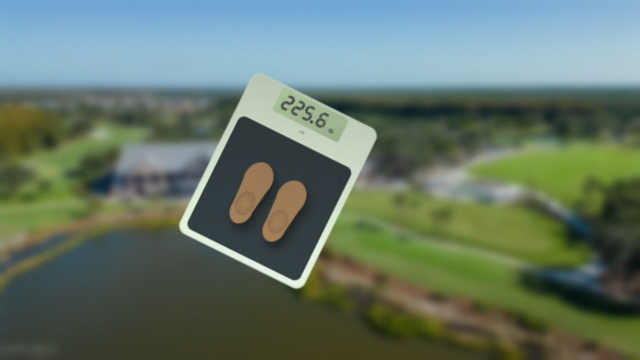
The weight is 225.6lb
